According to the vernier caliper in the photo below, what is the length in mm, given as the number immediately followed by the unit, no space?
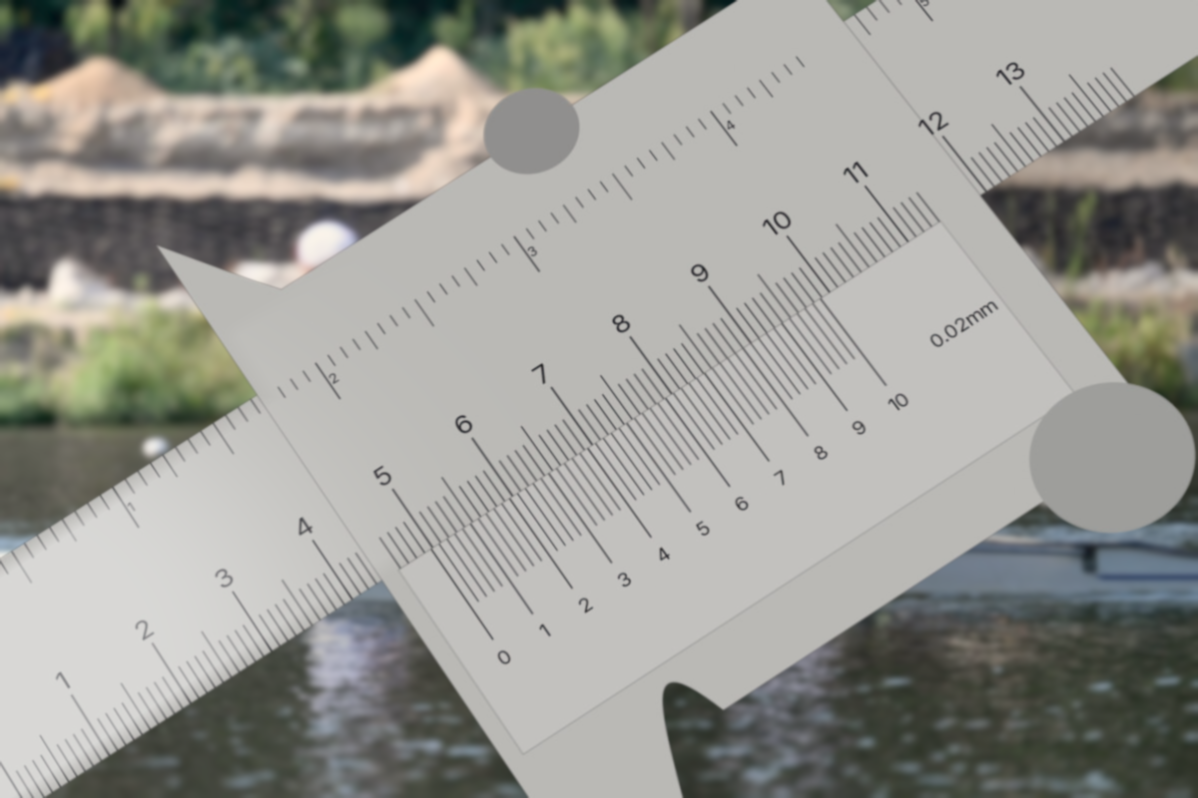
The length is 49.8mm
